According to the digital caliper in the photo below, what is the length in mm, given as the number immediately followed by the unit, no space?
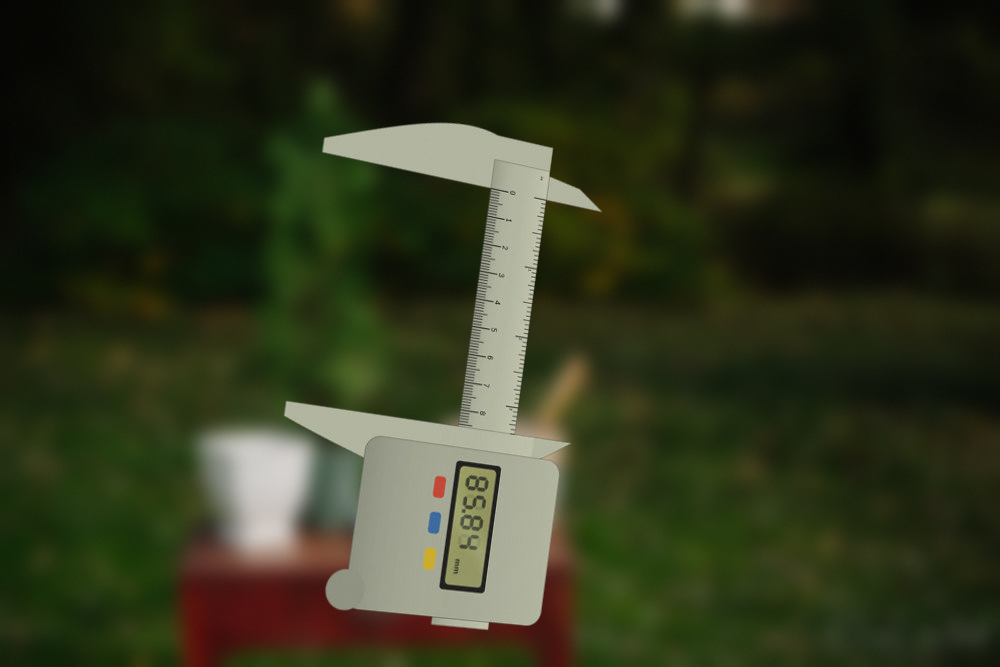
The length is 85.84mm
